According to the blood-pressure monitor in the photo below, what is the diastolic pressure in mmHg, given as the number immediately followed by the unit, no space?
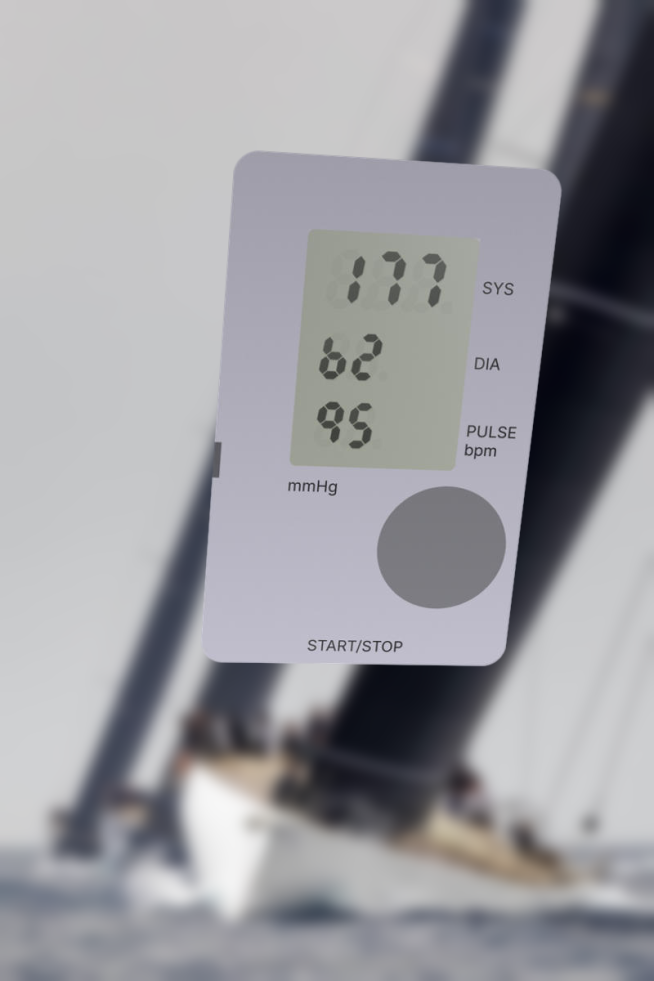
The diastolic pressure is 62mmHg
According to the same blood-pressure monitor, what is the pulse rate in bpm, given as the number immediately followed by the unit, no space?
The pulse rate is 95bpm
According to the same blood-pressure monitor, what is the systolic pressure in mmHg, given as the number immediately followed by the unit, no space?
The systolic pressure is 177mmHg
